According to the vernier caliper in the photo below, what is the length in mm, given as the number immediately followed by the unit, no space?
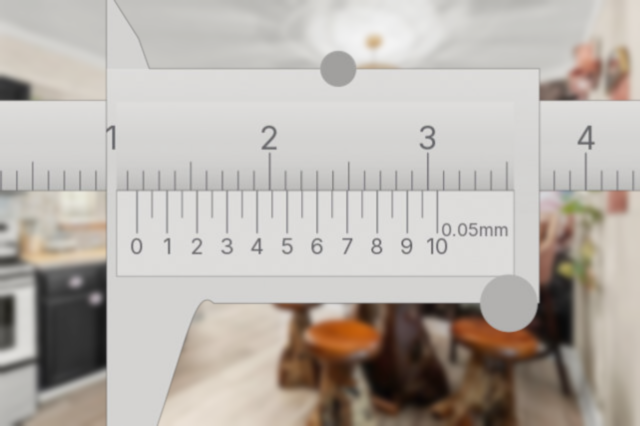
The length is 11.6mm
